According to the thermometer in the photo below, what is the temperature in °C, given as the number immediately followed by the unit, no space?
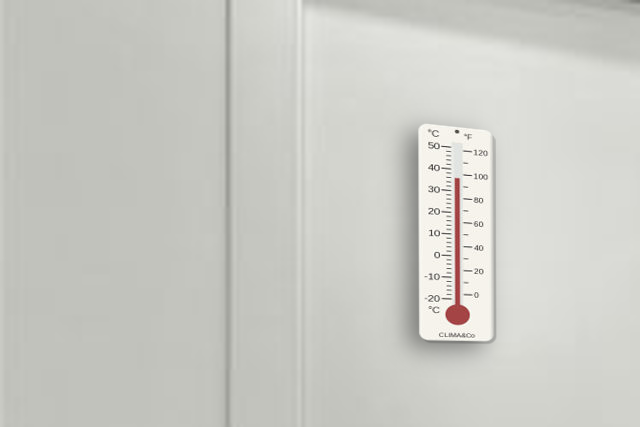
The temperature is 36°C
